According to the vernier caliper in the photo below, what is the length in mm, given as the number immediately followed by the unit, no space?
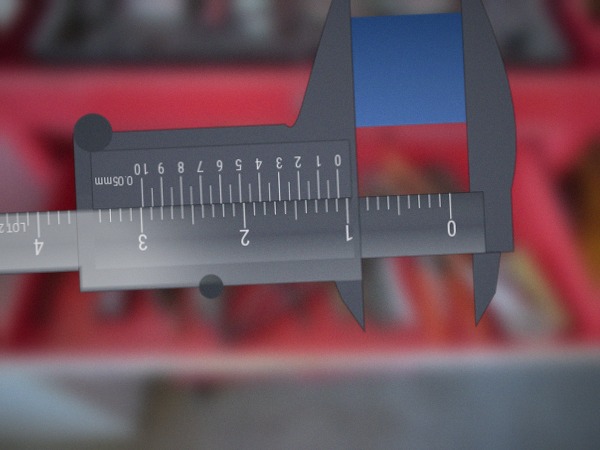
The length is 10.8mm
